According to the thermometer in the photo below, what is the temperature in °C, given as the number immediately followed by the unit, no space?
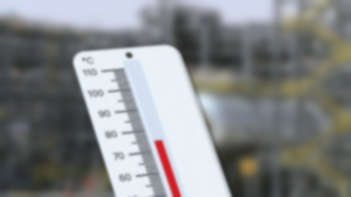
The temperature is 75°C
